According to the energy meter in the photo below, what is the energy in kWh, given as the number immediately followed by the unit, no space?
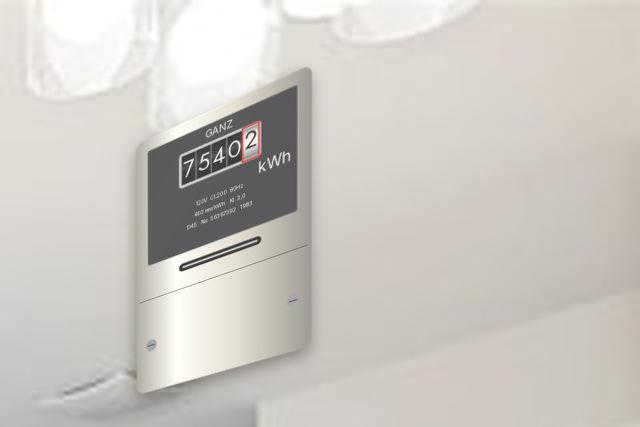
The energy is 7540.2kWh
